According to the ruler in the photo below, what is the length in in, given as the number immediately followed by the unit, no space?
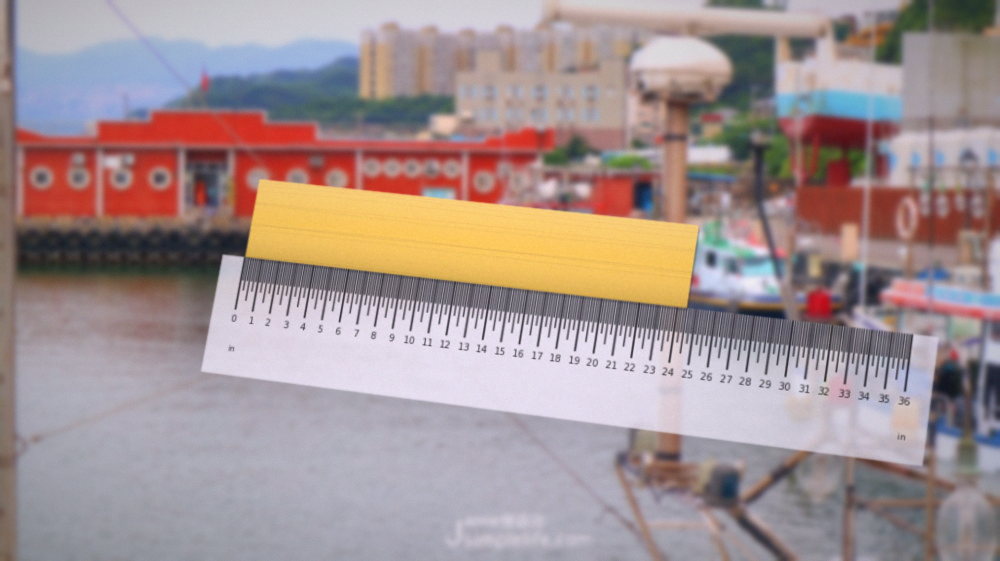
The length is 24.5in
